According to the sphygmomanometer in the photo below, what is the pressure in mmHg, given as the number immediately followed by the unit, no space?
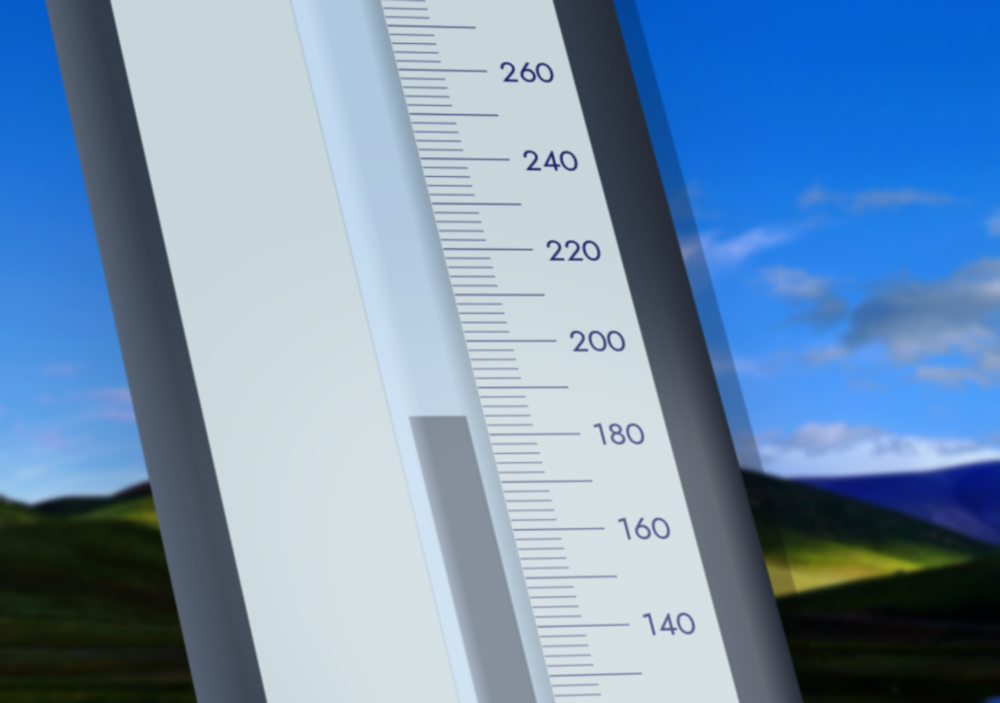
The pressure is 184mmHg
